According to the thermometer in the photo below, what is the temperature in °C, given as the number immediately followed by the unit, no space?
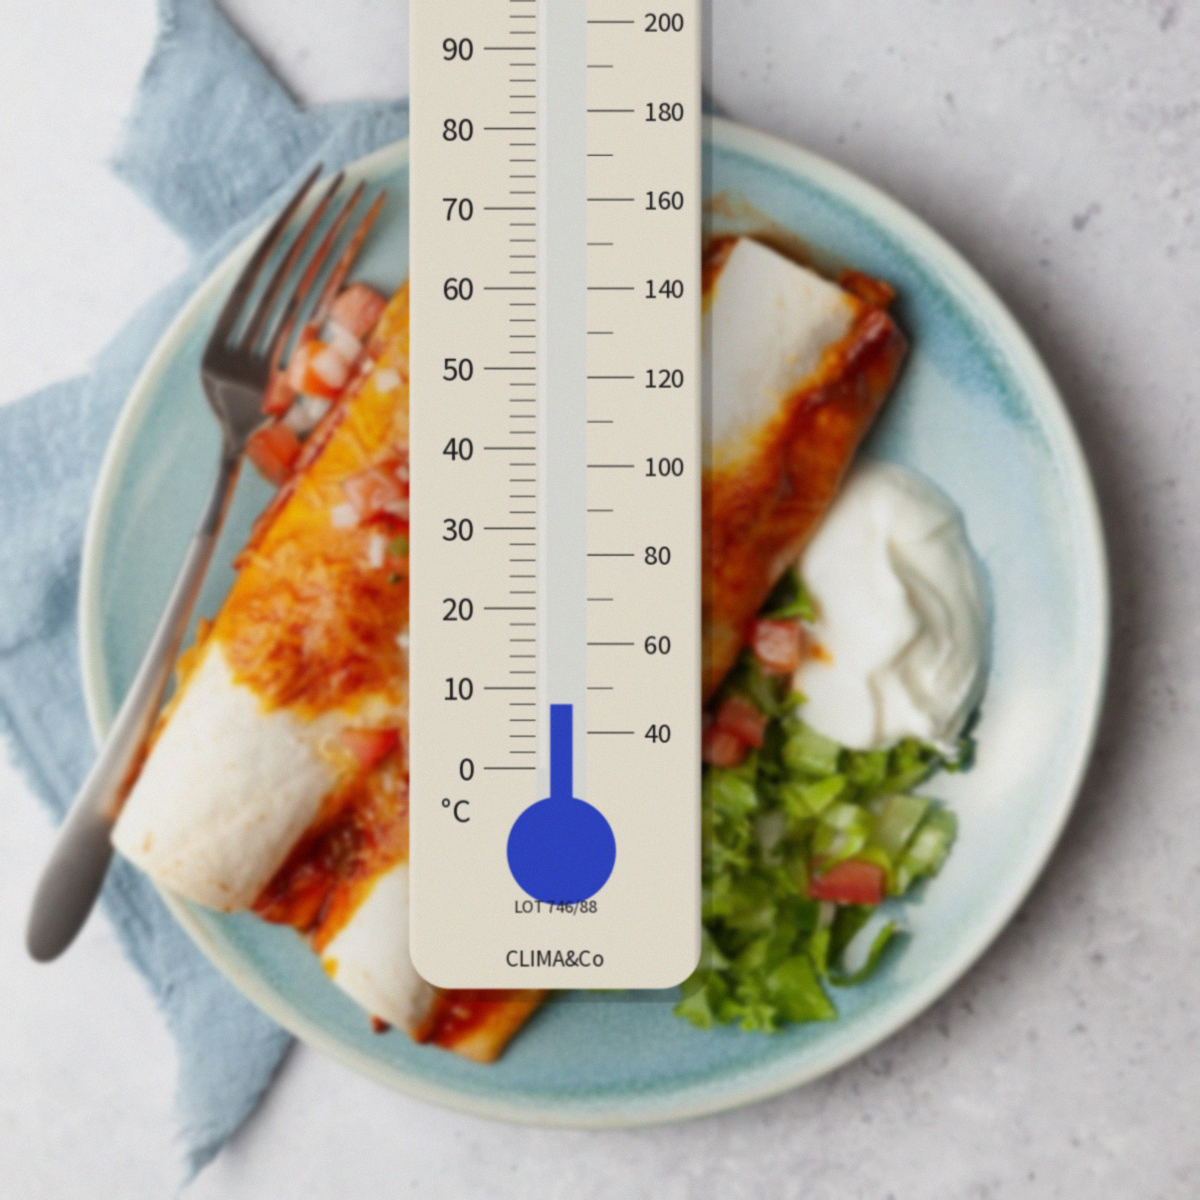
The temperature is 8°C
